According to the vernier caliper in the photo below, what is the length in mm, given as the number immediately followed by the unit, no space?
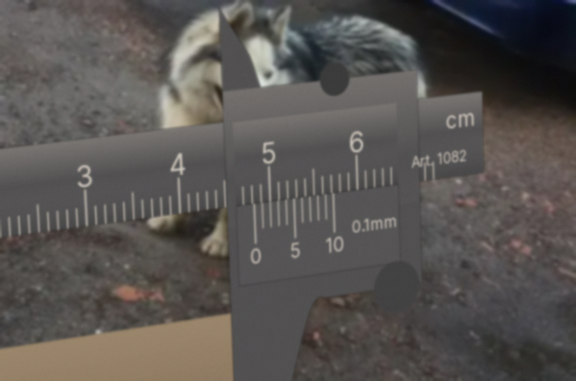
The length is 48.2mm
